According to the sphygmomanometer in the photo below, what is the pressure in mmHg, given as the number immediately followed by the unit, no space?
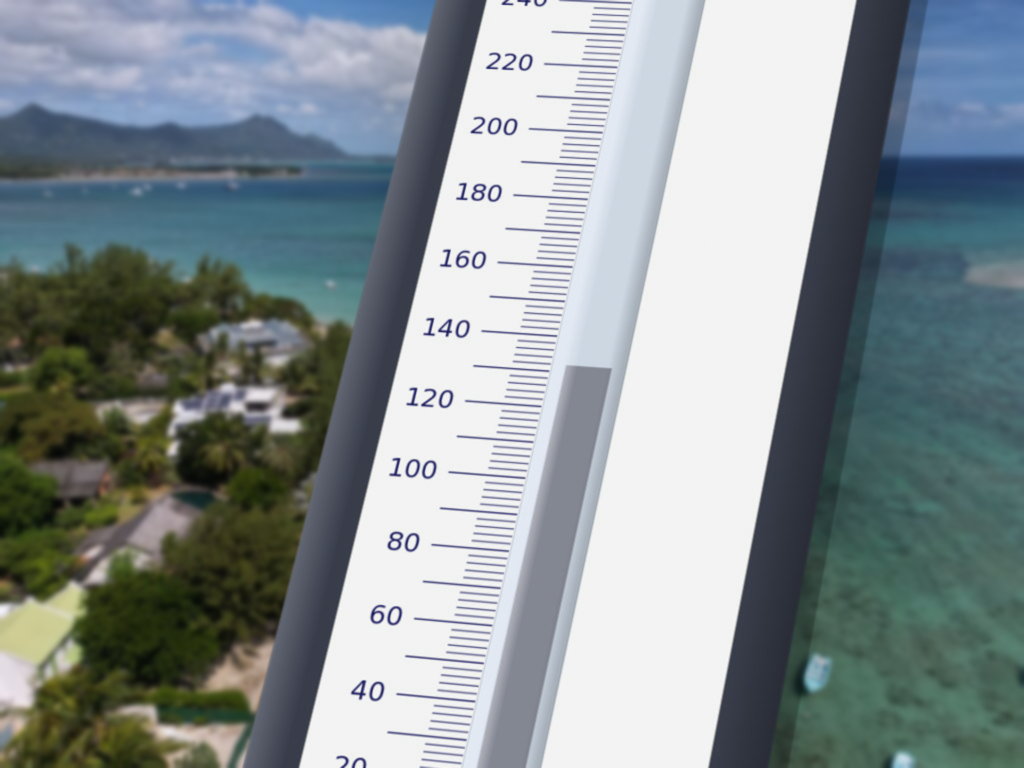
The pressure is 132mmHg
